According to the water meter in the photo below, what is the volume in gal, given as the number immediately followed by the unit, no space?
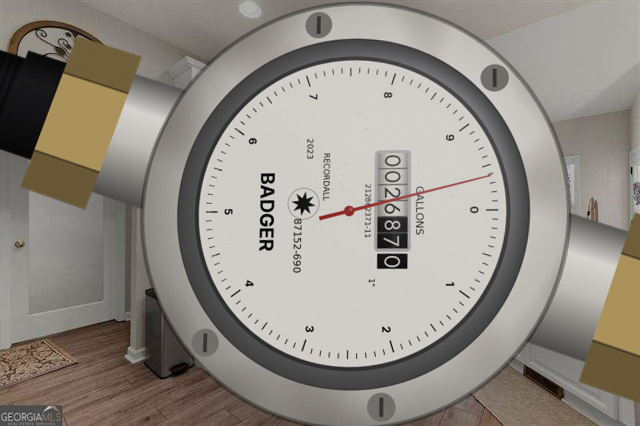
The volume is 26869.6gal
